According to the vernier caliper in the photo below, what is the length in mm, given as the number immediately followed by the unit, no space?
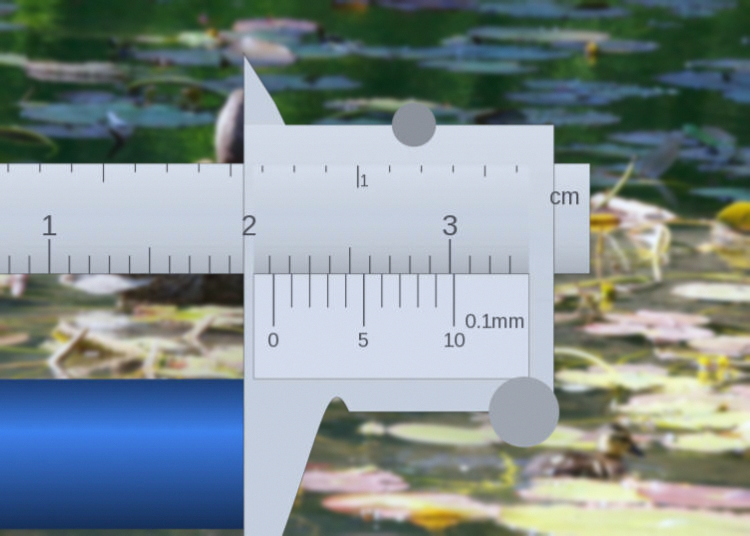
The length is 21.2mm
